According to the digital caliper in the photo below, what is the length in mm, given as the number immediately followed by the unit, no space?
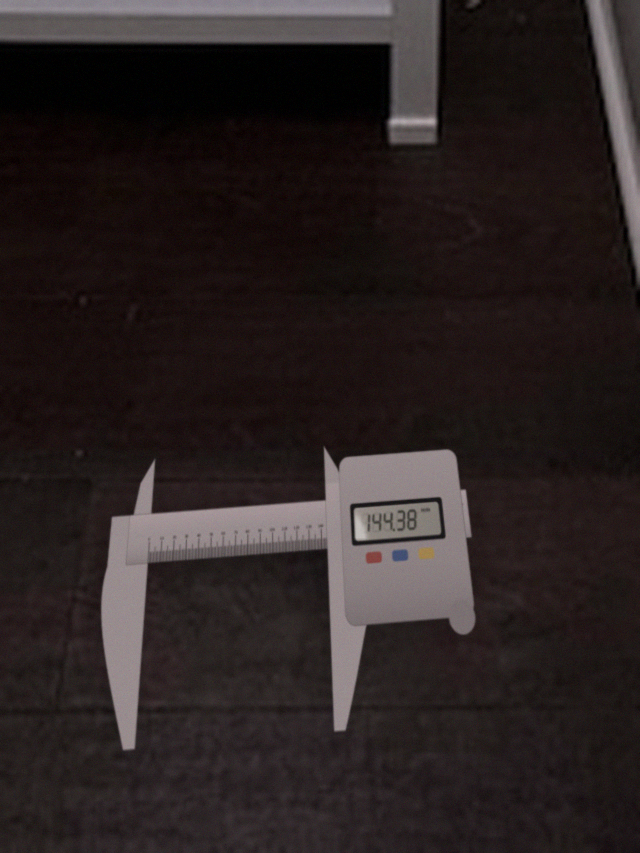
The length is 144.38mm
